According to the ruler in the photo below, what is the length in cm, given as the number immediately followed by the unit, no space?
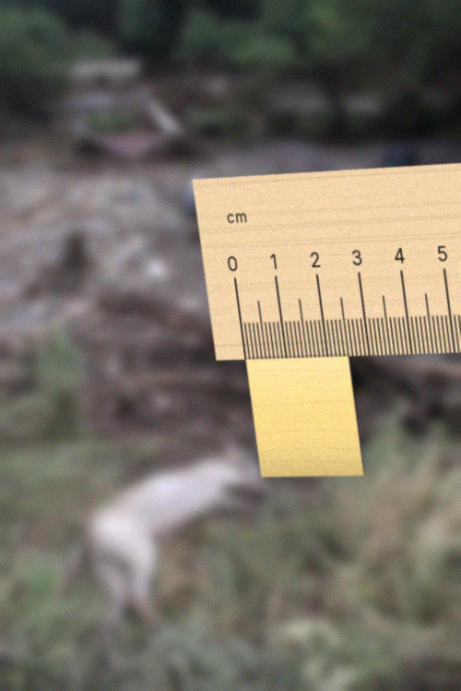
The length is 2.5cm
